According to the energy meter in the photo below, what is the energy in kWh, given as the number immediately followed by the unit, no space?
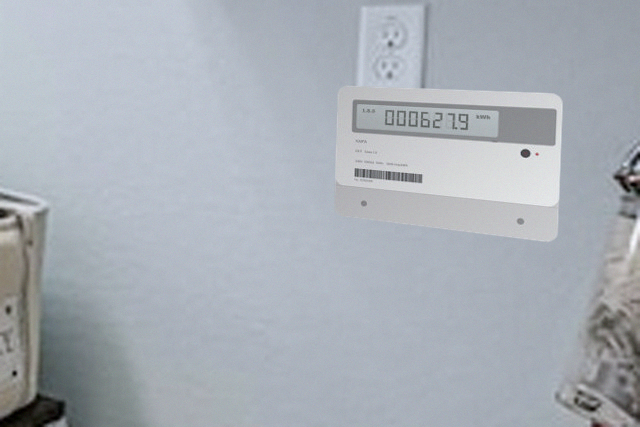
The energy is 627.9kWh
